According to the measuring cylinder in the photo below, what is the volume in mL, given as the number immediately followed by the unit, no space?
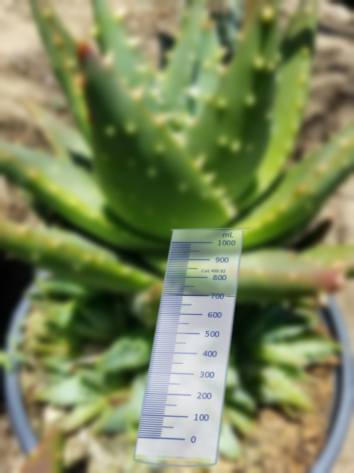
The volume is 700mL
